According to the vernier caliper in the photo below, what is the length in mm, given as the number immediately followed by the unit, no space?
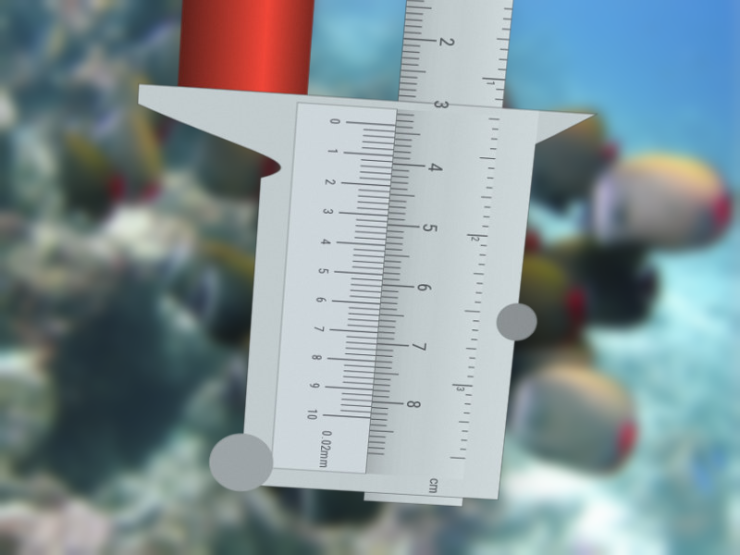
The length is 33.8mm
